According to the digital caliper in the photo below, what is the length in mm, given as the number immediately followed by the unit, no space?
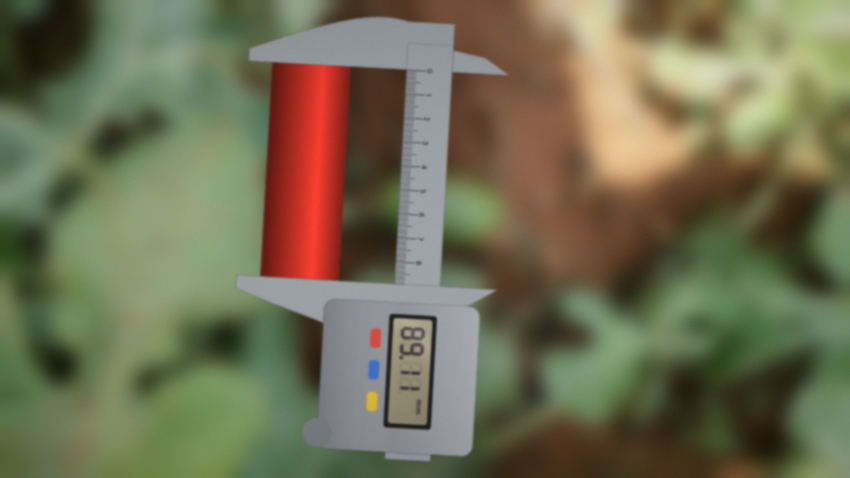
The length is 89.11mm
